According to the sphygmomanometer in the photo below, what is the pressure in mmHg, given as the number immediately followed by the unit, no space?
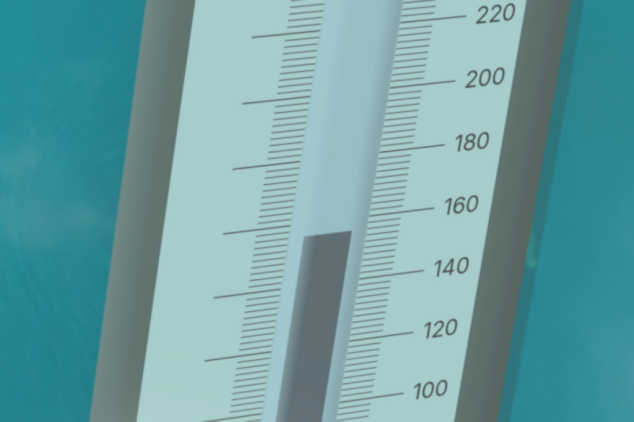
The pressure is 156mmHg
